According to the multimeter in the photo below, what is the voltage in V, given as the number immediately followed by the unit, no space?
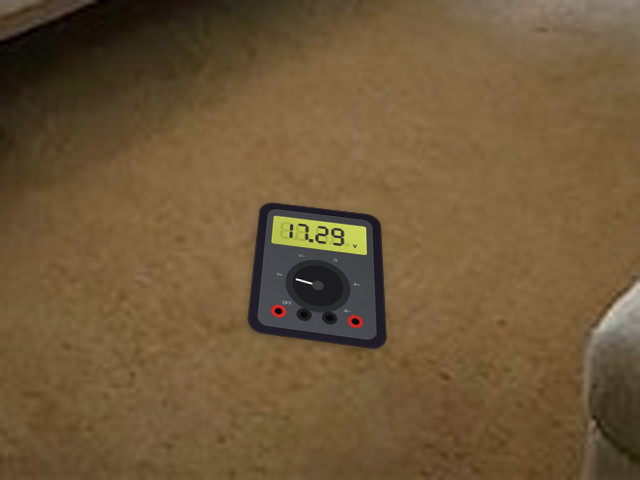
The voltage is 17.29V
